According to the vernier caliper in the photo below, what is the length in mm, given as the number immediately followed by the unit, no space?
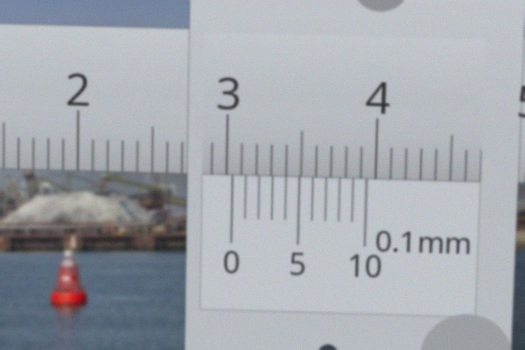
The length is 30.4mm
